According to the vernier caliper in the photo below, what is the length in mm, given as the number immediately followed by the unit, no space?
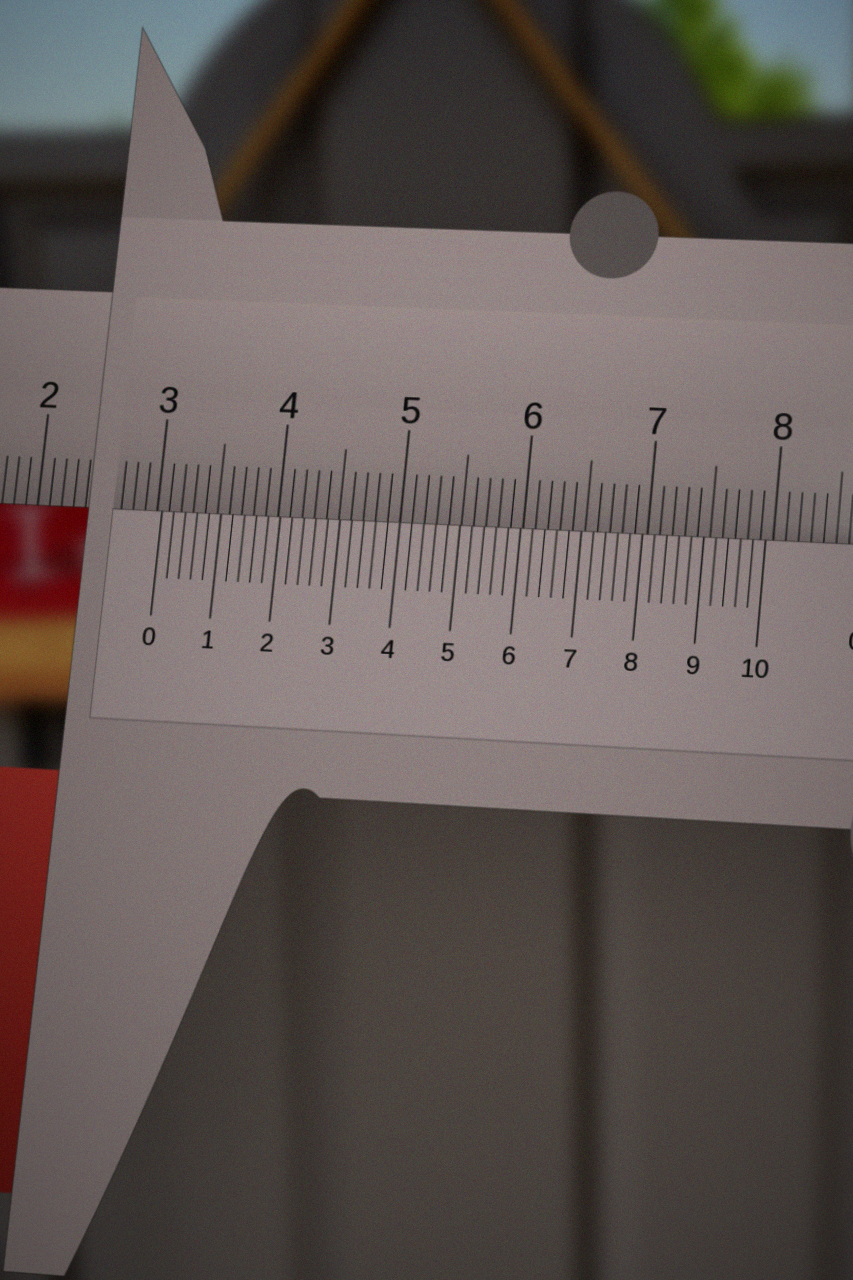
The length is 30.4mm
